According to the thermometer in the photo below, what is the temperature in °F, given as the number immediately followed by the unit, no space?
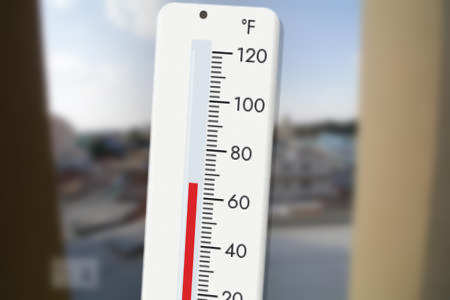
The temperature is 66°F
